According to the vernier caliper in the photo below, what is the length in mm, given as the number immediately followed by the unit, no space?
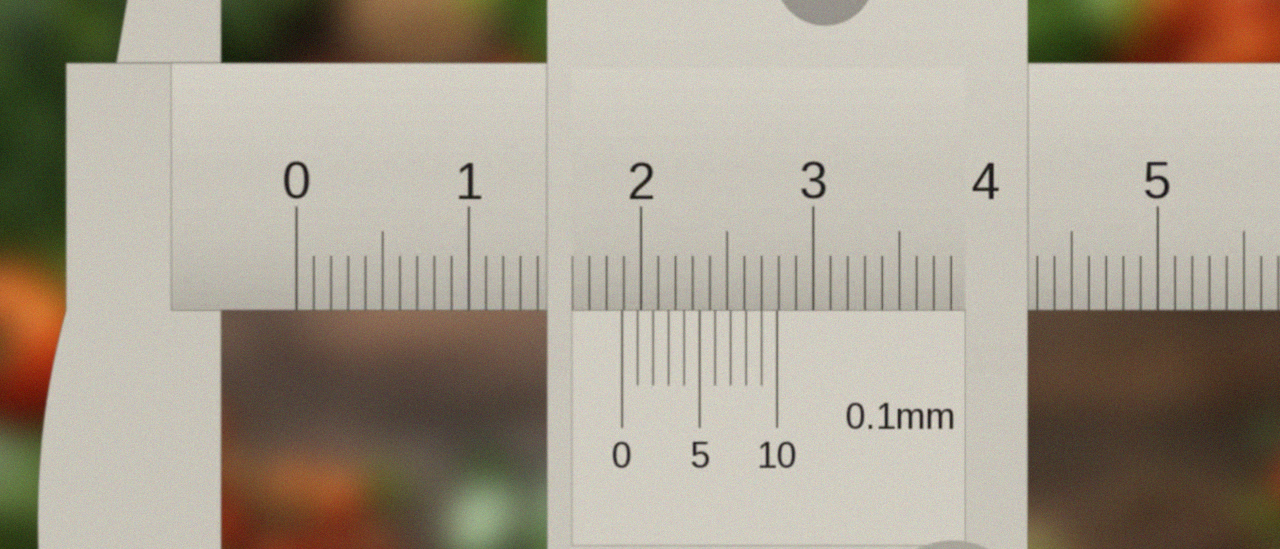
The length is 18.9mm
